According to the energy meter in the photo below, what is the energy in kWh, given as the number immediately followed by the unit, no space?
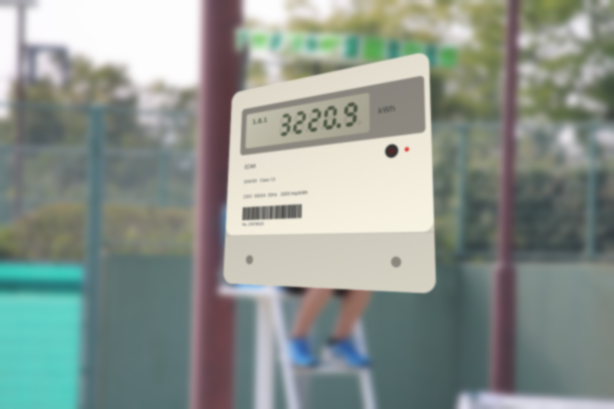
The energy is 3220.9kWh
